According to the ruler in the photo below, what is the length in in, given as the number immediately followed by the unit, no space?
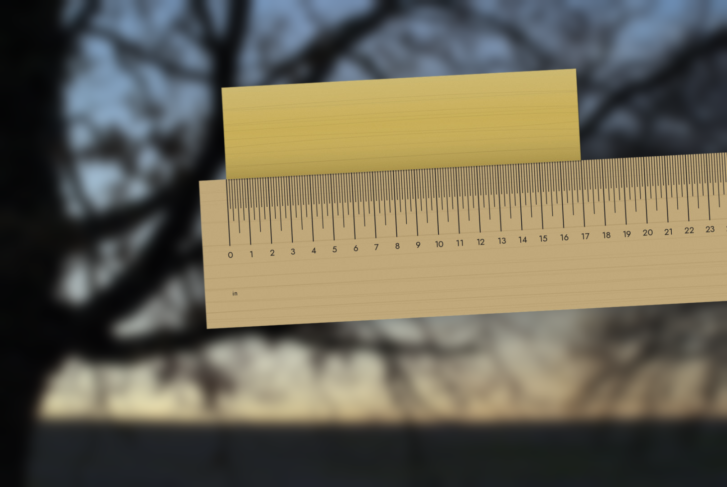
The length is 17in
